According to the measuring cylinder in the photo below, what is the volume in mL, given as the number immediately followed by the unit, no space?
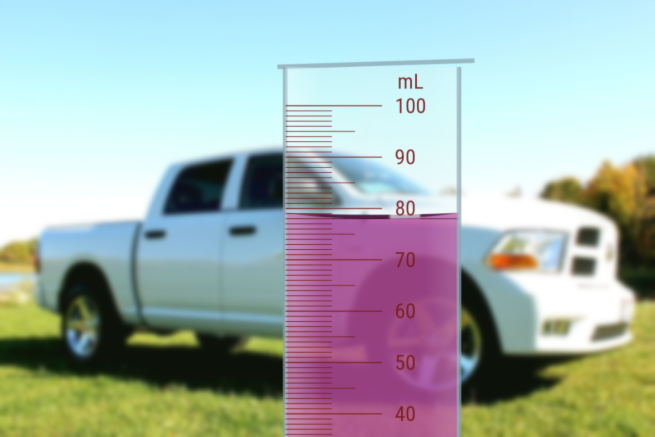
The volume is 78mL
